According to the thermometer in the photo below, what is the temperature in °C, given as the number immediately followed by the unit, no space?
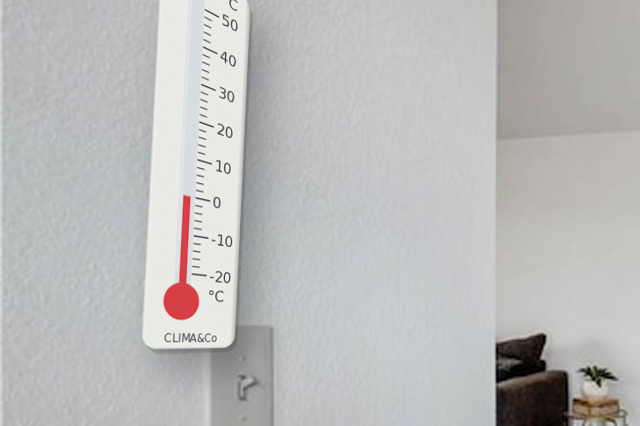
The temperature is 0°C
